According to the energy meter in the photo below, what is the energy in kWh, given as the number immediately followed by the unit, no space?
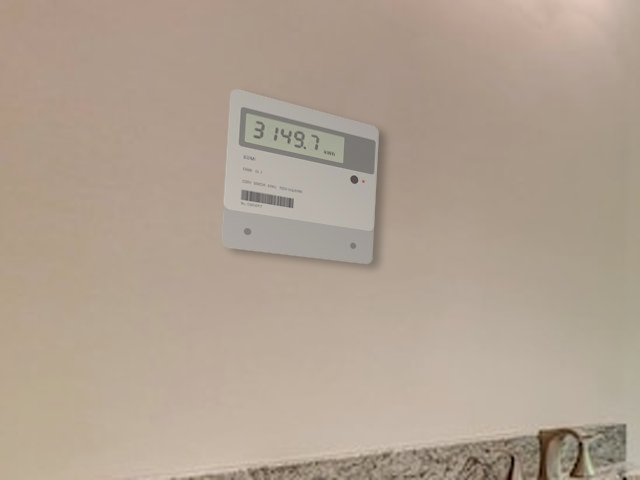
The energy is 3149.7kWh
